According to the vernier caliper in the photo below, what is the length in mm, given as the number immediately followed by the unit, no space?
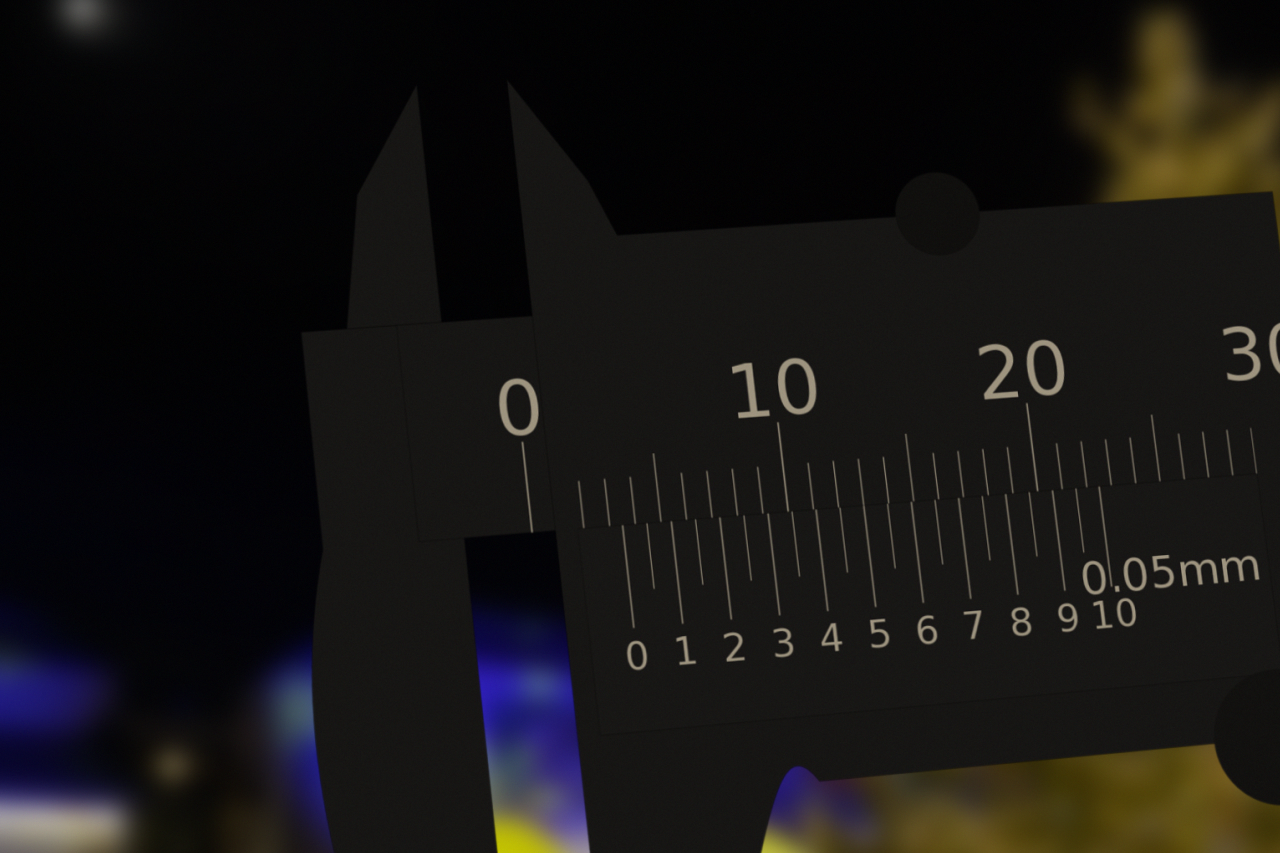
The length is 3.50mm
